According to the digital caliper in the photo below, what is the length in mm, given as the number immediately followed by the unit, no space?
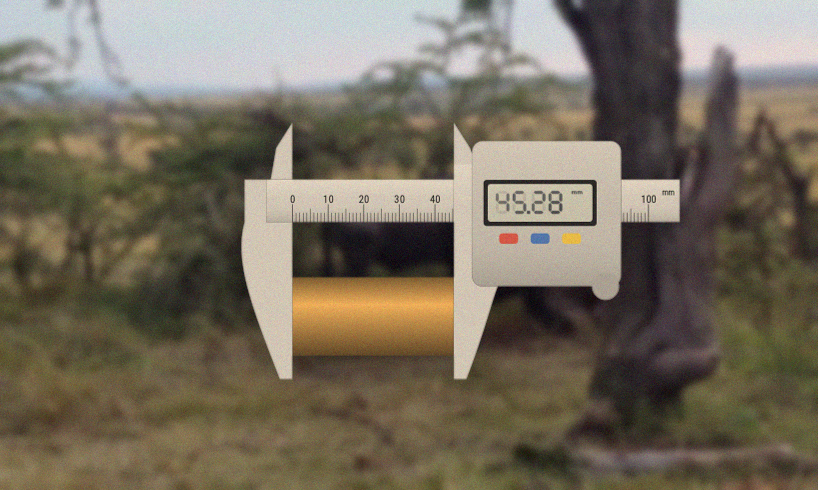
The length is 45.28mm
